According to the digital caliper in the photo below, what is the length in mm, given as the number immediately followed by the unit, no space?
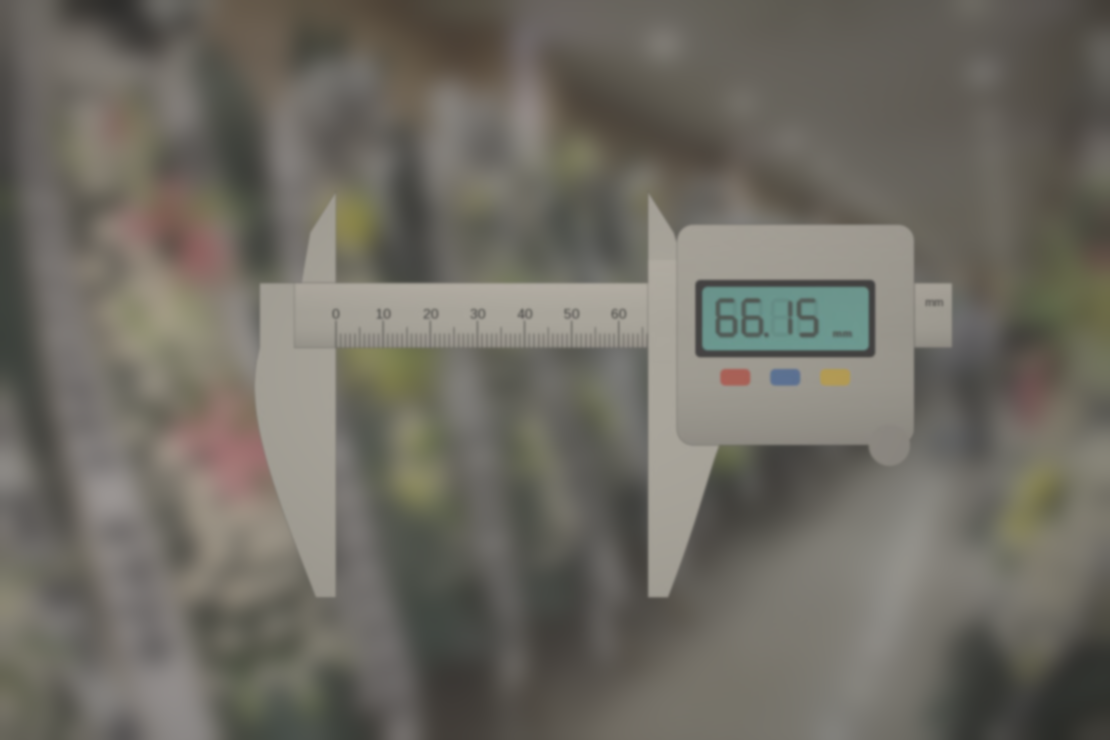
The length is 66.15mm
